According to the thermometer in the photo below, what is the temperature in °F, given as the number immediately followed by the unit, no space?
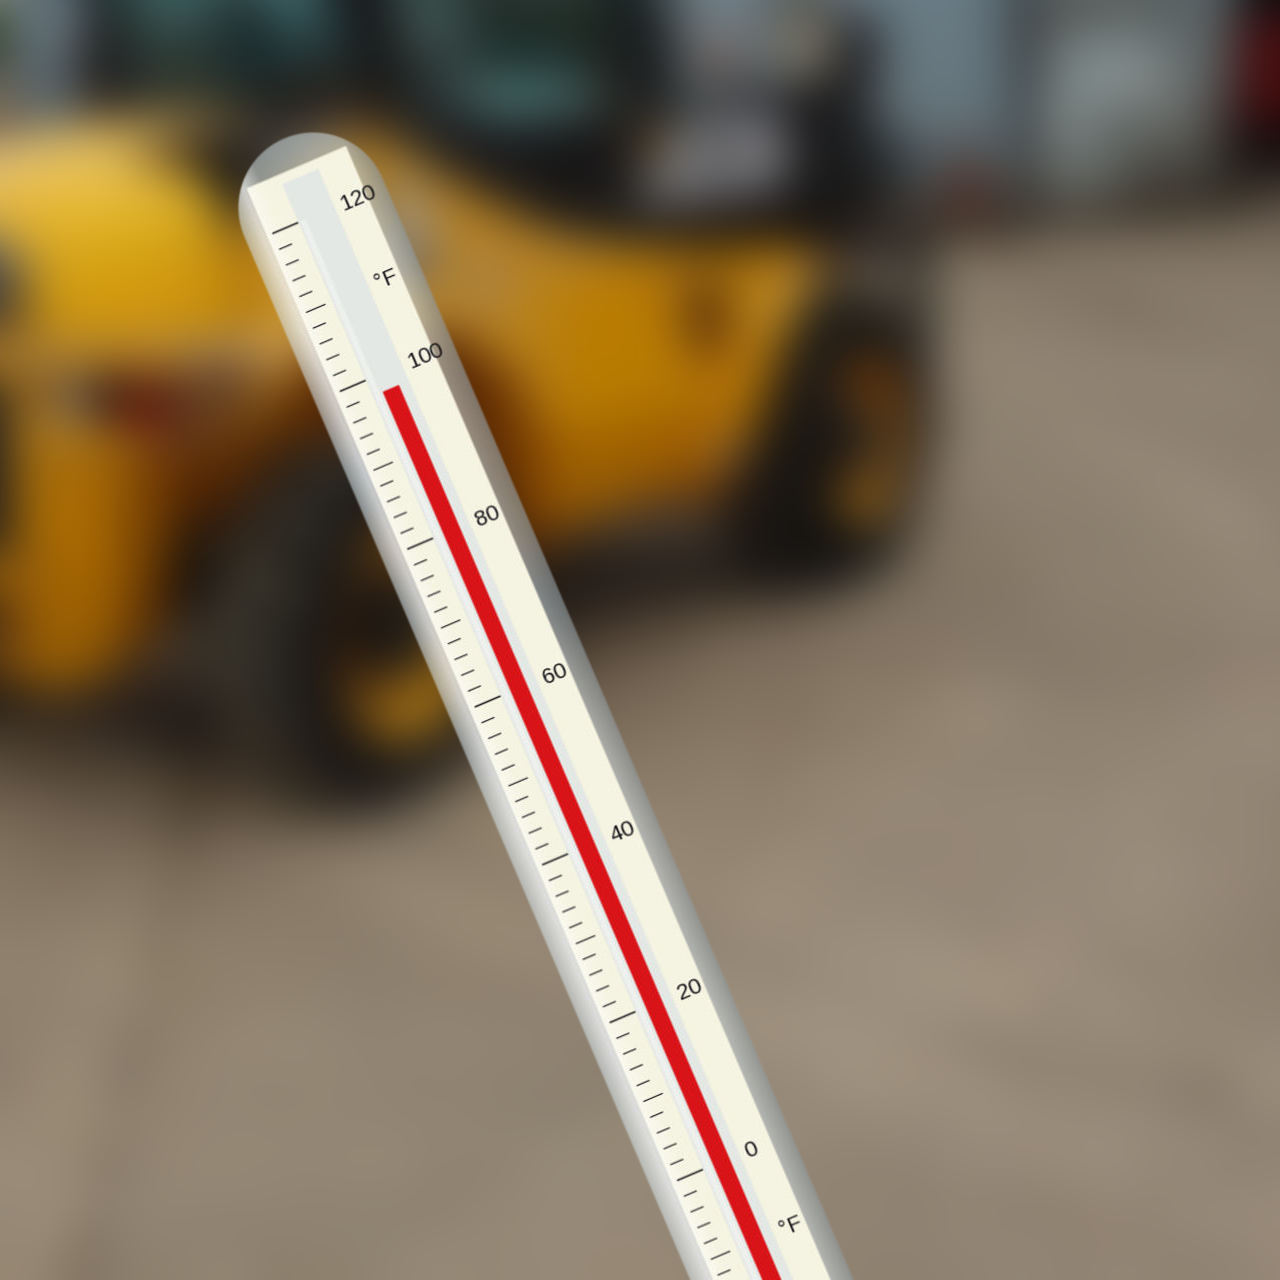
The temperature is 98°F
